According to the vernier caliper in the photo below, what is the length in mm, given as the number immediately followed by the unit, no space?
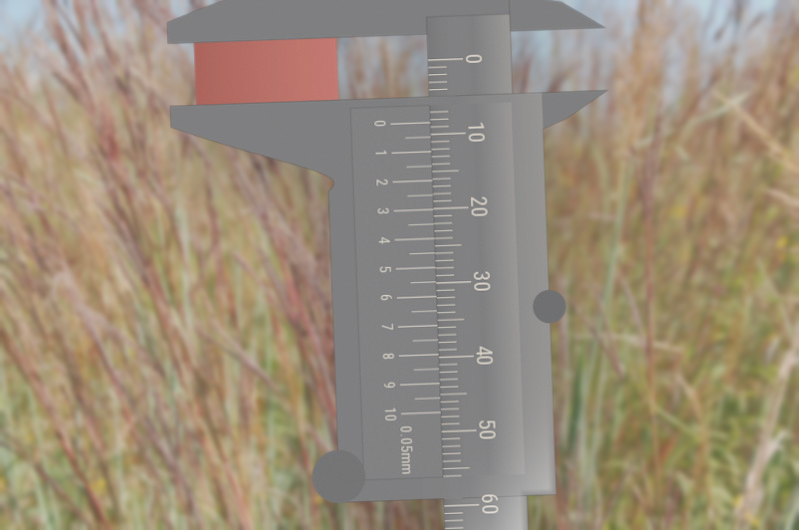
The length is 8.4mm
